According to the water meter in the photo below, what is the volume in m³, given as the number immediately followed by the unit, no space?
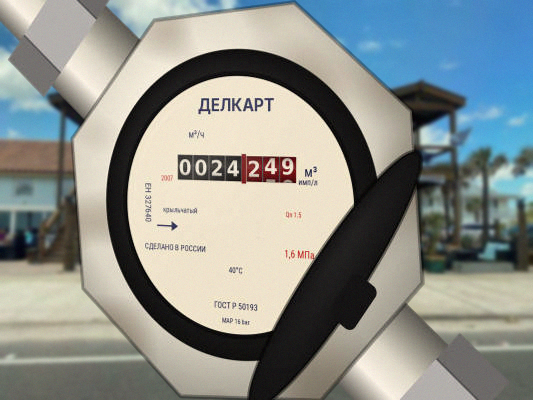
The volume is 24.249m³
